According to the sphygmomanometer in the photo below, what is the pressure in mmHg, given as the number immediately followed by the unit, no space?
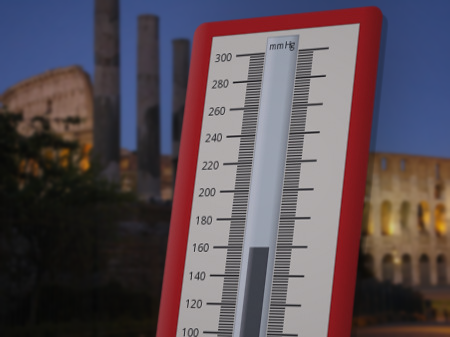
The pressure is 160mmHg
